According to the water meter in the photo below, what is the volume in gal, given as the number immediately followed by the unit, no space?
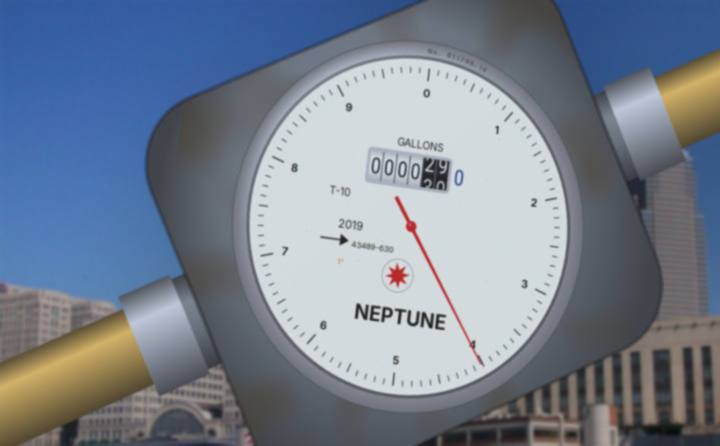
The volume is 294.0gal
